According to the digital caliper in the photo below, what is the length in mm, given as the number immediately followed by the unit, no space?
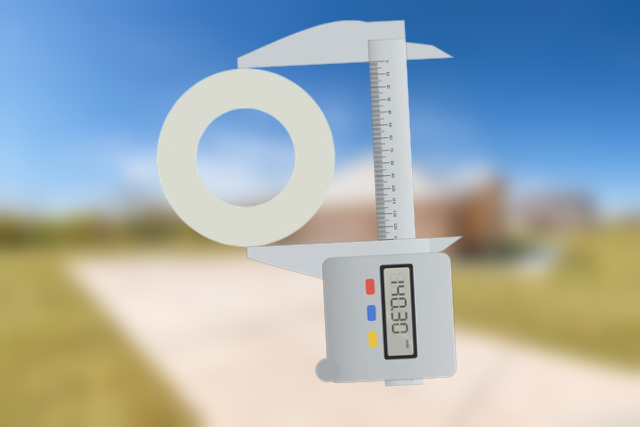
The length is 140.30mm
